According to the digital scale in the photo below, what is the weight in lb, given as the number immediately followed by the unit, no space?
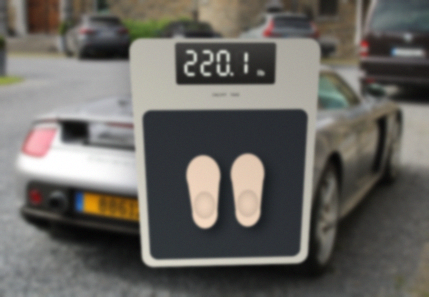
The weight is 220.1lb
